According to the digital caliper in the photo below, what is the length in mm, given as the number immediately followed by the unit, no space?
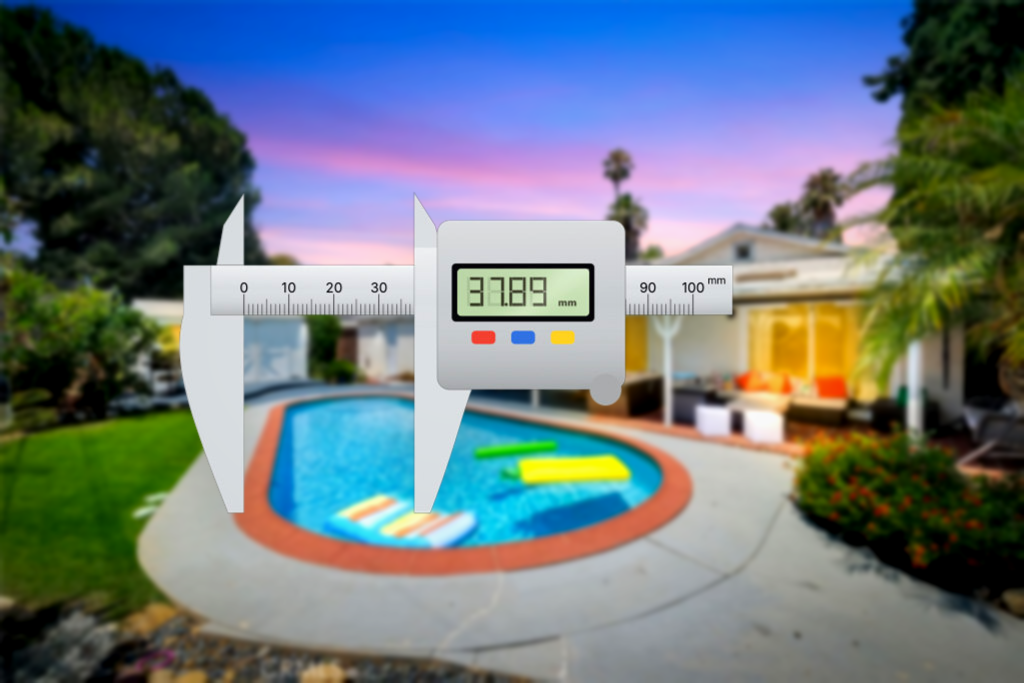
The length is 37.89mm
